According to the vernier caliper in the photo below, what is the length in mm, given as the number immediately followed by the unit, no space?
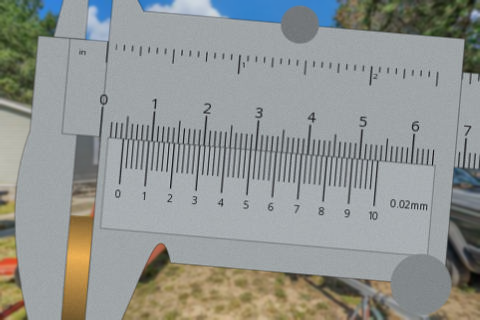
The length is 4.5mm
